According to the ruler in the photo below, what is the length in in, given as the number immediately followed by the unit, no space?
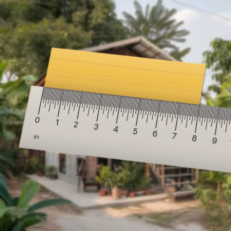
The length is 8in
